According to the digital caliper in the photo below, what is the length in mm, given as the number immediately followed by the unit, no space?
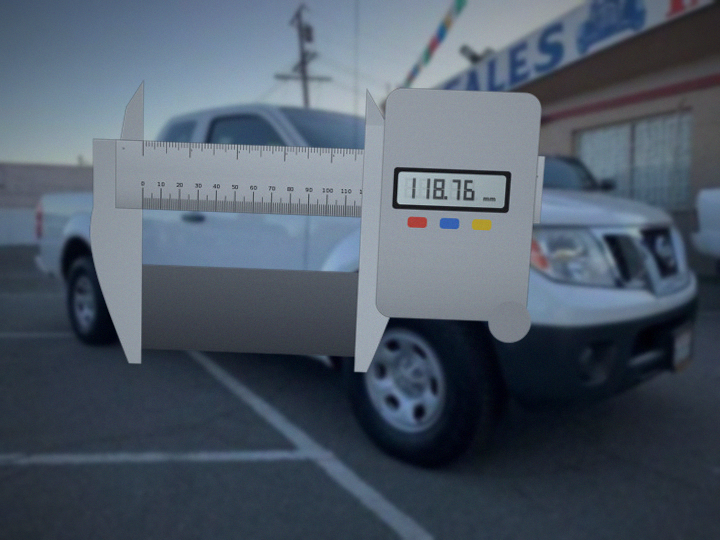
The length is 118.76mm
